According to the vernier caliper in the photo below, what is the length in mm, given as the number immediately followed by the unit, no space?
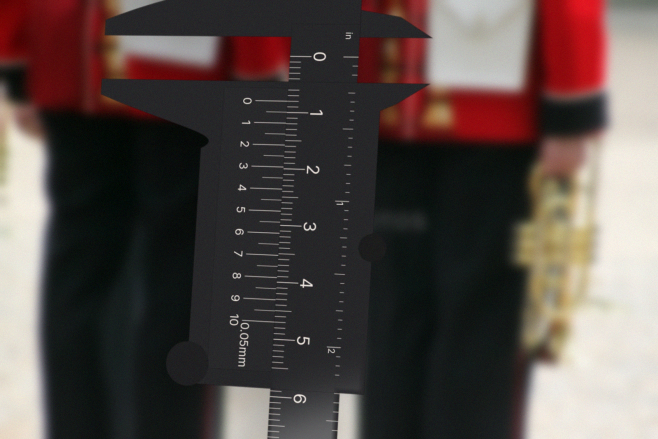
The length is 8.0mm
